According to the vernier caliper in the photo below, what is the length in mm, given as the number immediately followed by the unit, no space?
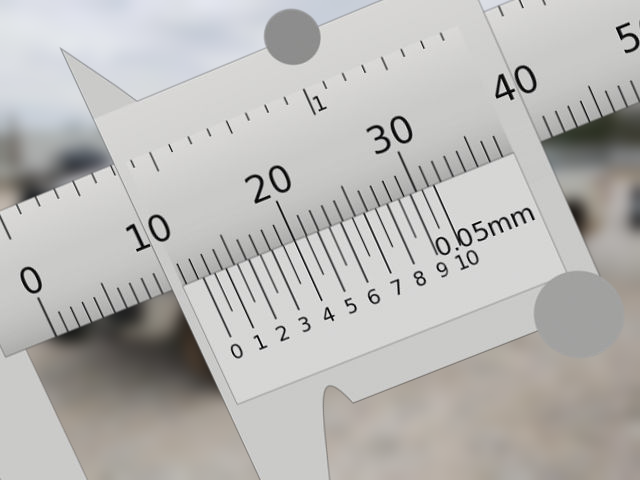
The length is 12.4mm
